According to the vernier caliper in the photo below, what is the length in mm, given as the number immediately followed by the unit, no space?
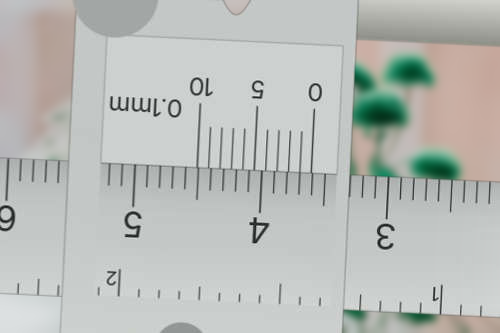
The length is 36.1mm
